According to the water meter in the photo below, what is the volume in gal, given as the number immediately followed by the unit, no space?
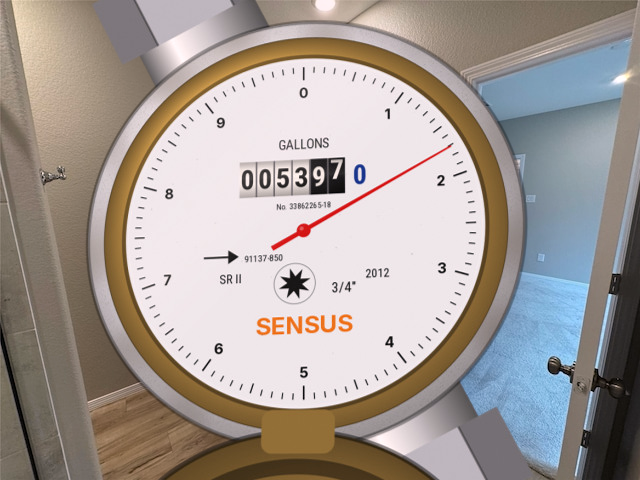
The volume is 53971.7gal
